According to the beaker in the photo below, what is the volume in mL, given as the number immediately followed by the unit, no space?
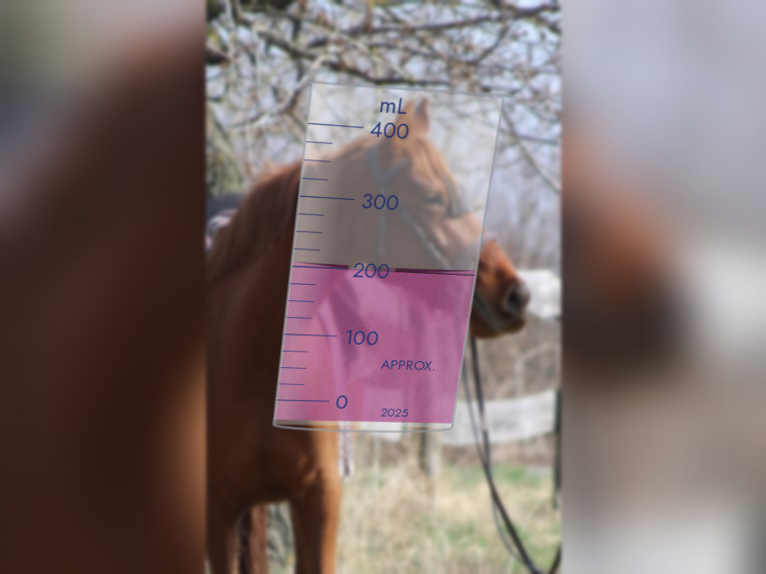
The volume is 200mL
